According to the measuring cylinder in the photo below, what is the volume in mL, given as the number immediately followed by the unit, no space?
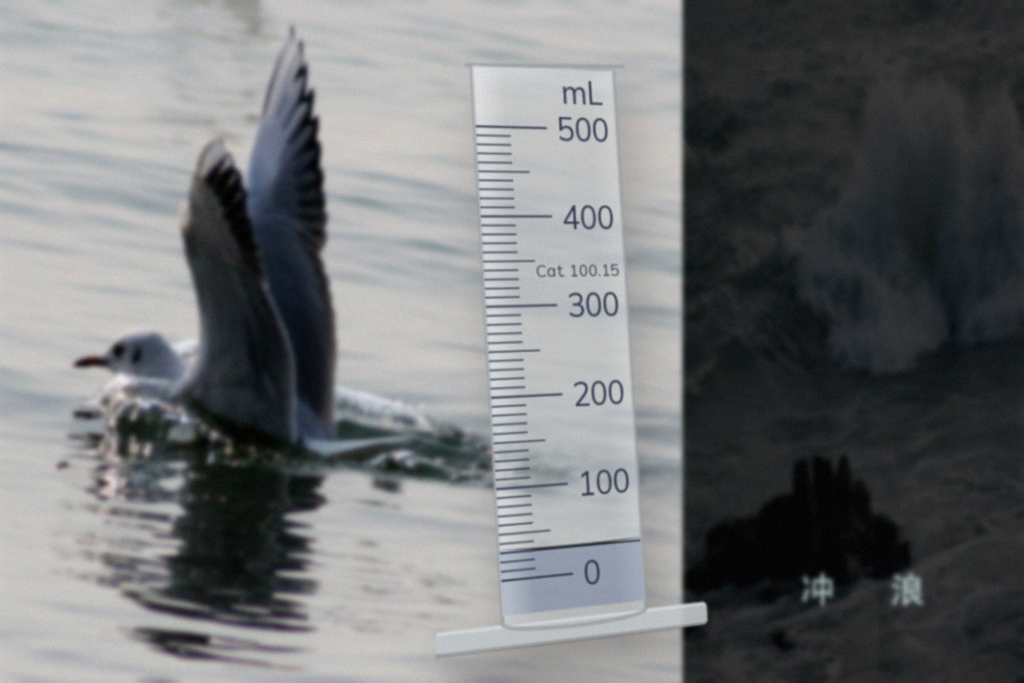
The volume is 30mL
